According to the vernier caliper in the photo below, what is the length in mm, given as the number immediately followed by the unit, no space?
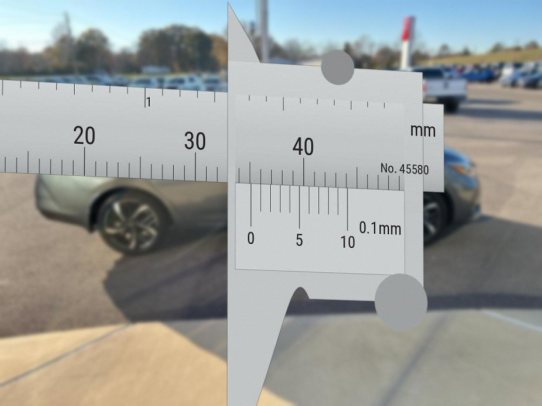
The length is 35.1mm
